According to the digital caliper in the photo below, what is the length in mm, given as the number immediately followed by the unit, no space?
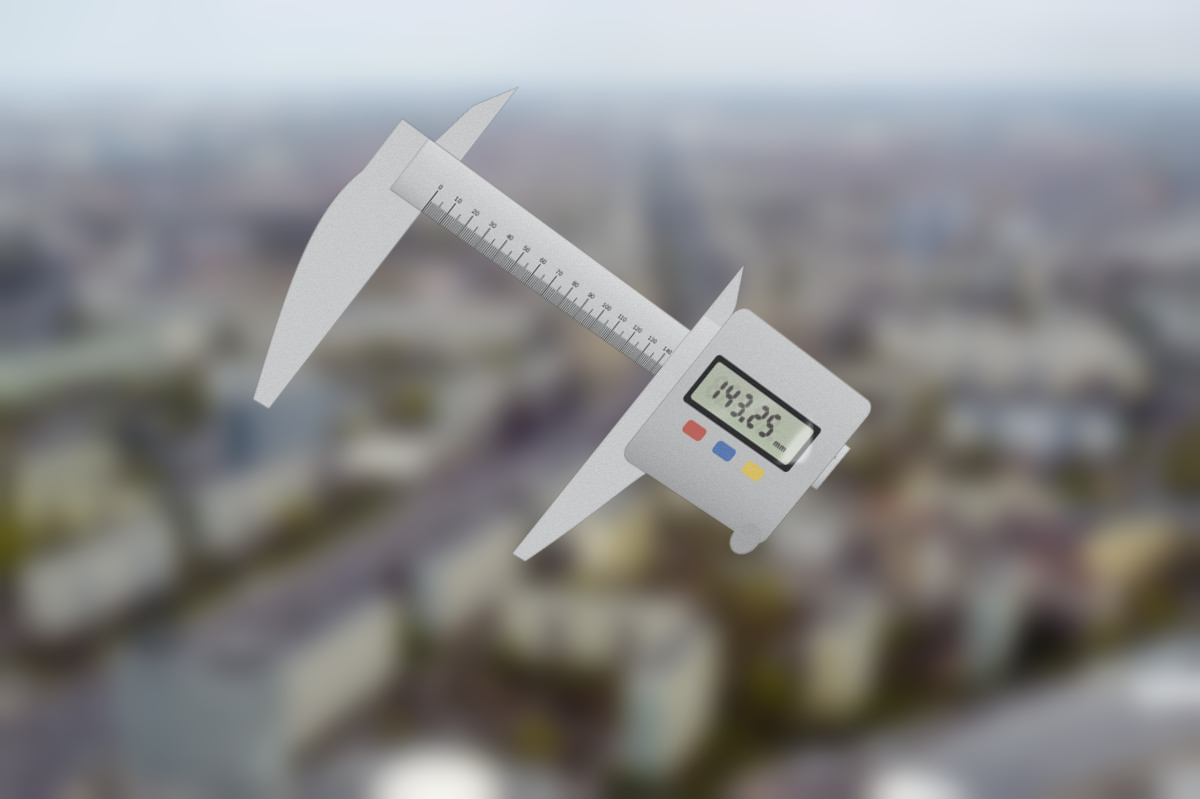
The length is 143.25mm
